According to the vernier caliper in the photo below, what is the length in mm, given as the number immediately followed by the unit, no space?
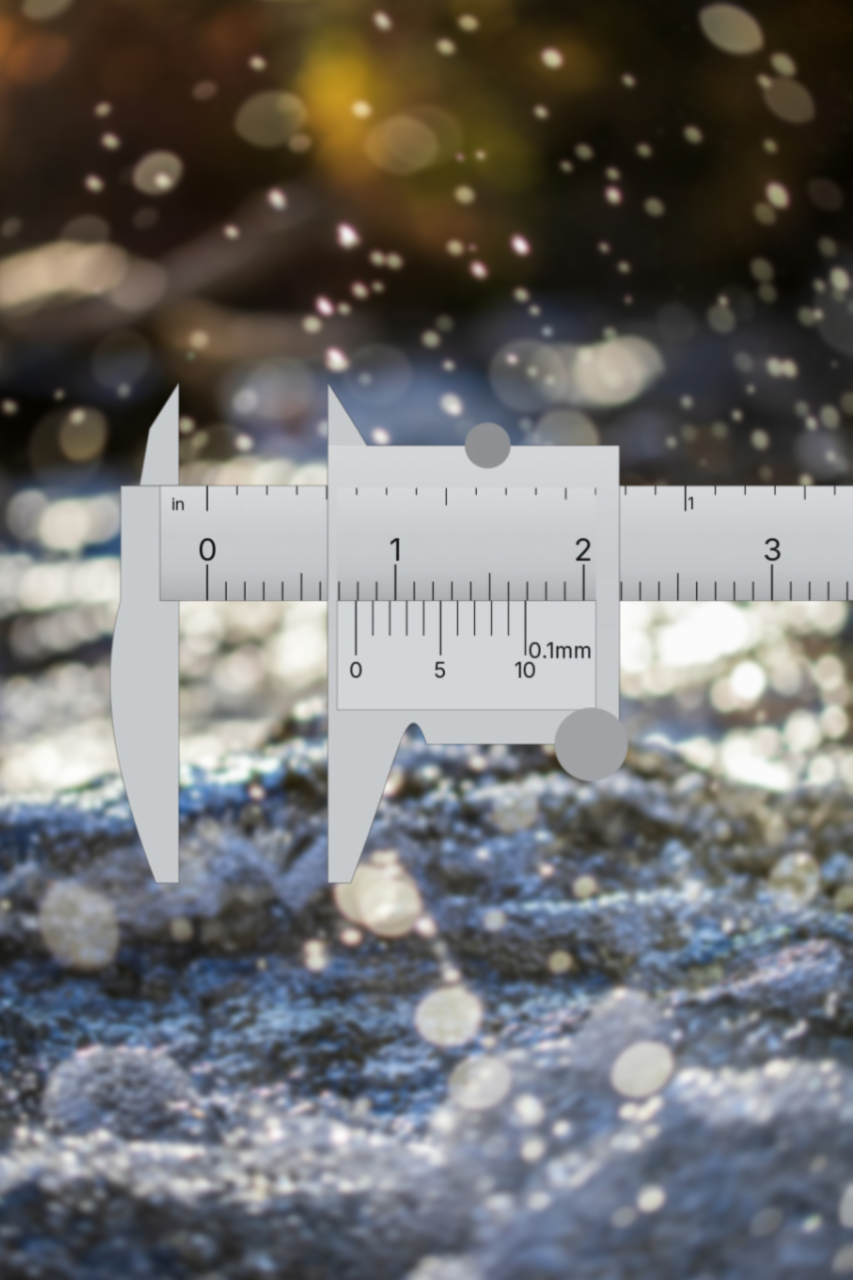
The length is 7.9mm
